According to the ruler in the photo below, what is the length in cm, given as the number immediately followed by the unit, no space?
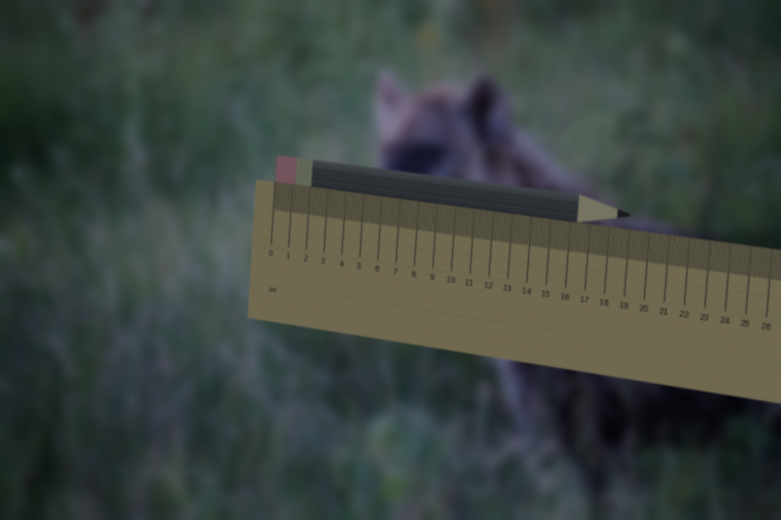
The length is 19cm
